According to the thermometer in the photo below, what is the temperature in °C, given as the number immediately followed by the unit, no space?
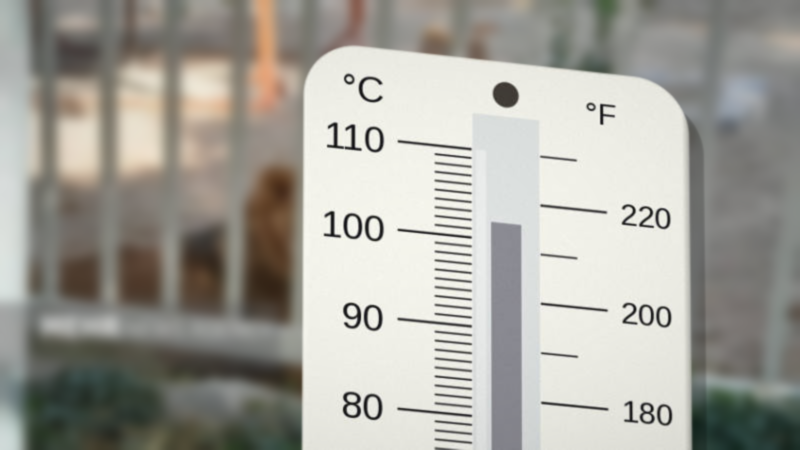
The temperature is 102°C
